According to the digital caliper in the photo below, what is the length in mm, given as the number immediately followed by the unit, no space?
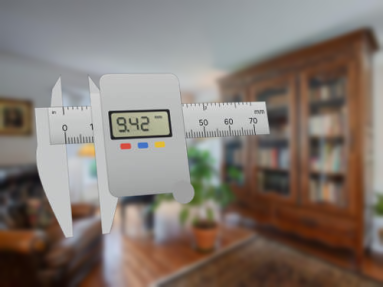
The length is 9.42mm
